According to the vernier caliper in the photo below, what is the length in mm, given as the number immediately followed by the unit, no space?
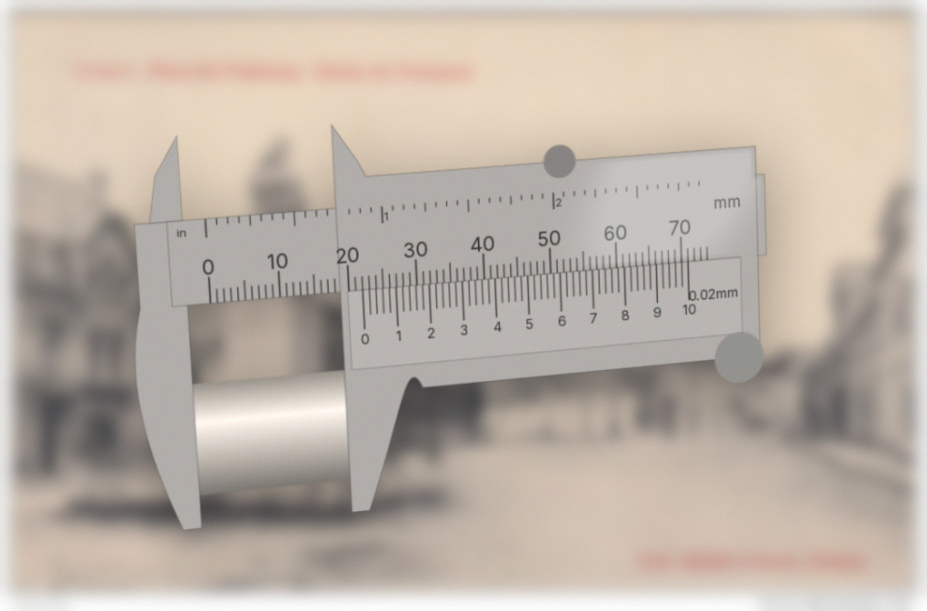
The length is 22.0mm
